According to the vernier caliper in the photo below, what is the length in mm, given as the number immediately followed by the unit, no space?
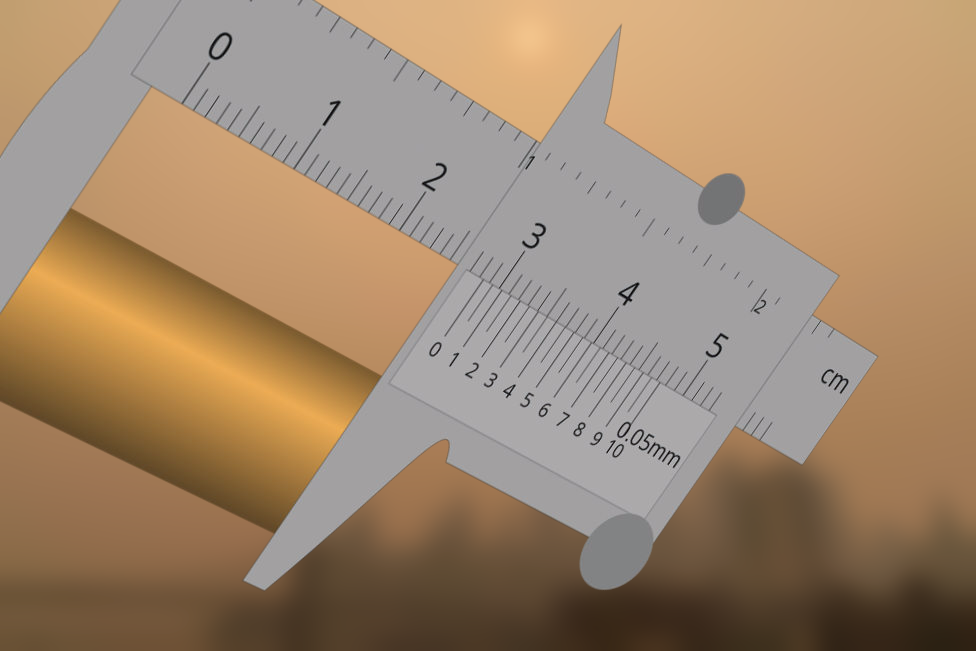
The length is 28.4mm
